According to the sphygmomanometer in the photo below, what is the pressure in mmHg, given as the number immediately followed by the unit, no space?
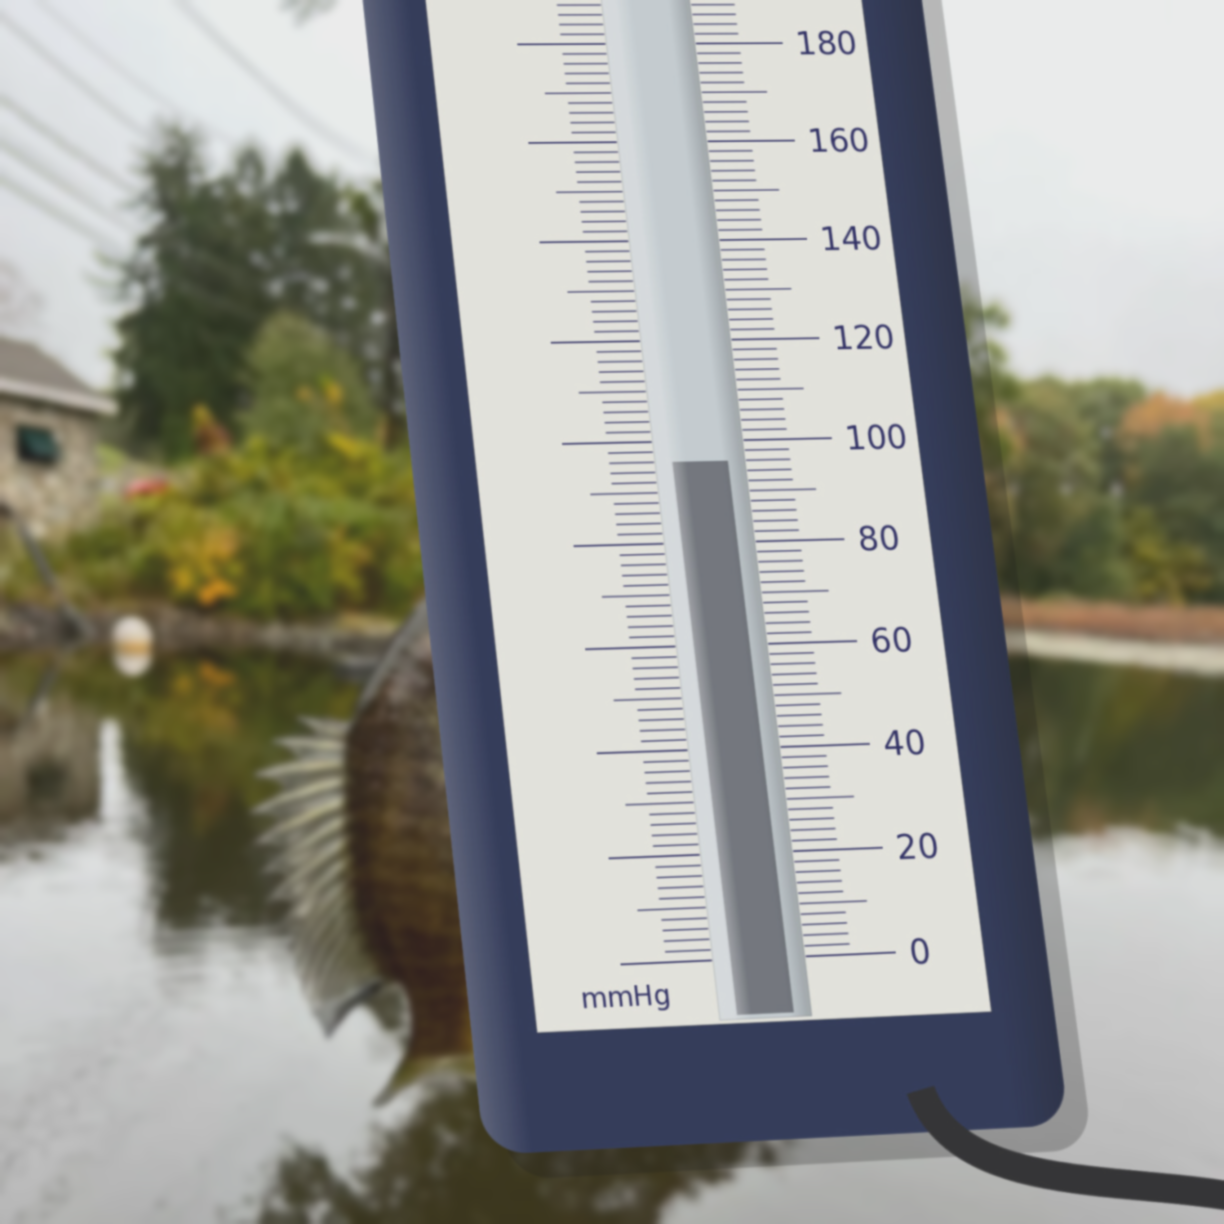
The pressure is 96mmHg
